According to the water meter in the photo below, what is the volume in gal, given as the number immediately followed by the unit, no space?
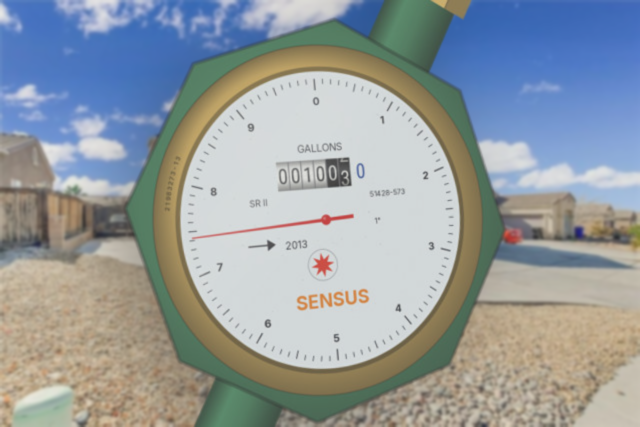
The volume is 10027.4gal
